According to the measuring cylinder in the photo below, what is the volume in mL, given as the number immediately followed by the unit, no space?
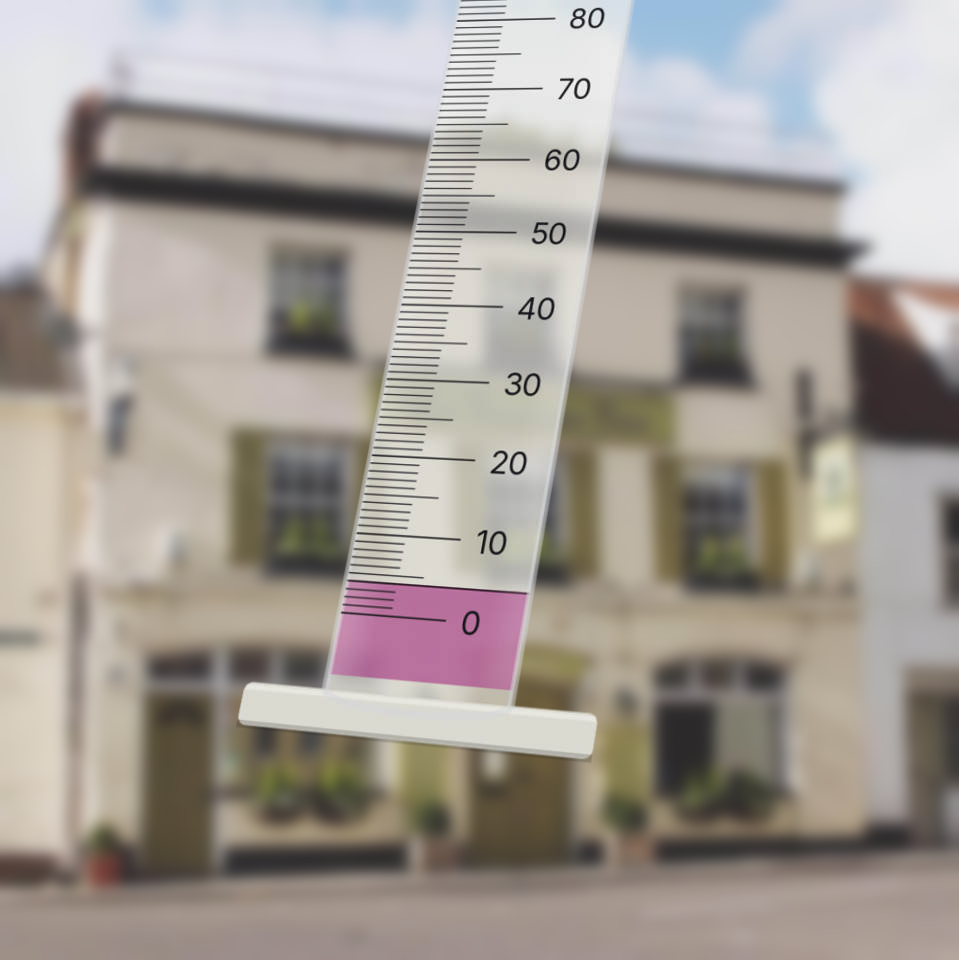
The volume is 4mL
